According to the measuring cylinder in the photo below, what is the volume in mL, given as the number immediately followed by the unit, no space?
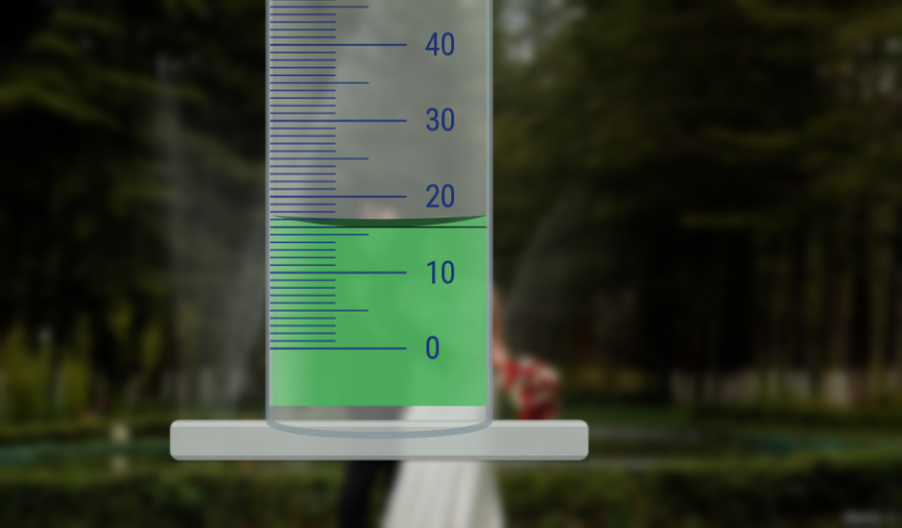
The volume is 16mL
